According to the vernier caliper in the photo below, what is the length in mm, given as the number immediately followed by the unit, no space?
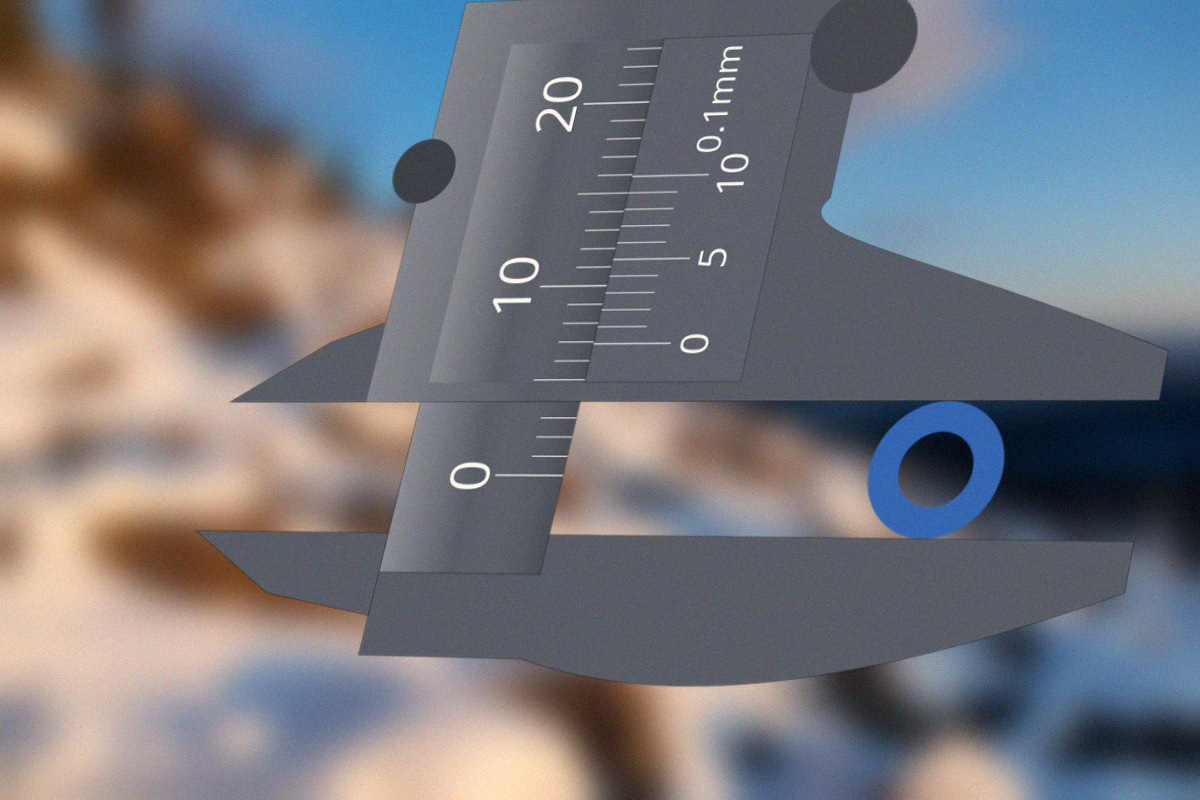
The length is 6.9mm
